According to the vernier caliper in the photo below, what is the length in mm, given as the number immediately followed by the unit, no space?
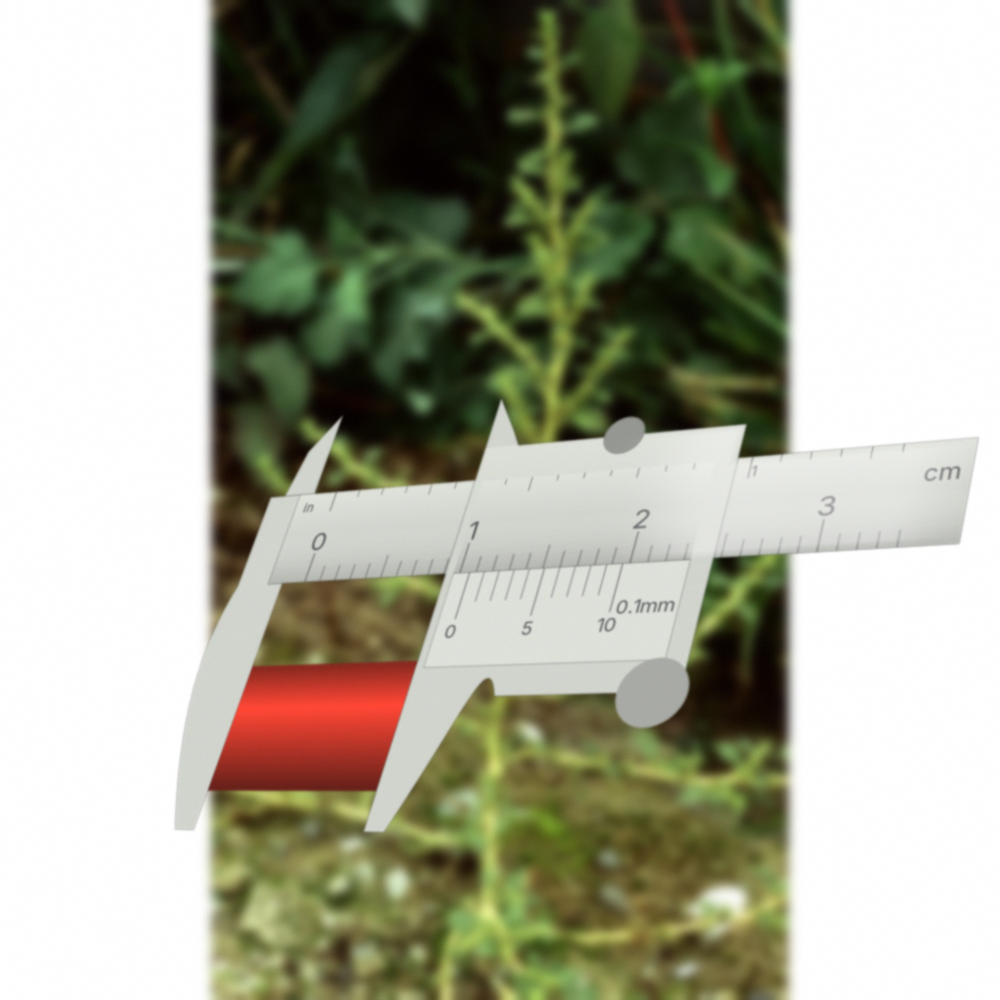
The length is 10.6mm
